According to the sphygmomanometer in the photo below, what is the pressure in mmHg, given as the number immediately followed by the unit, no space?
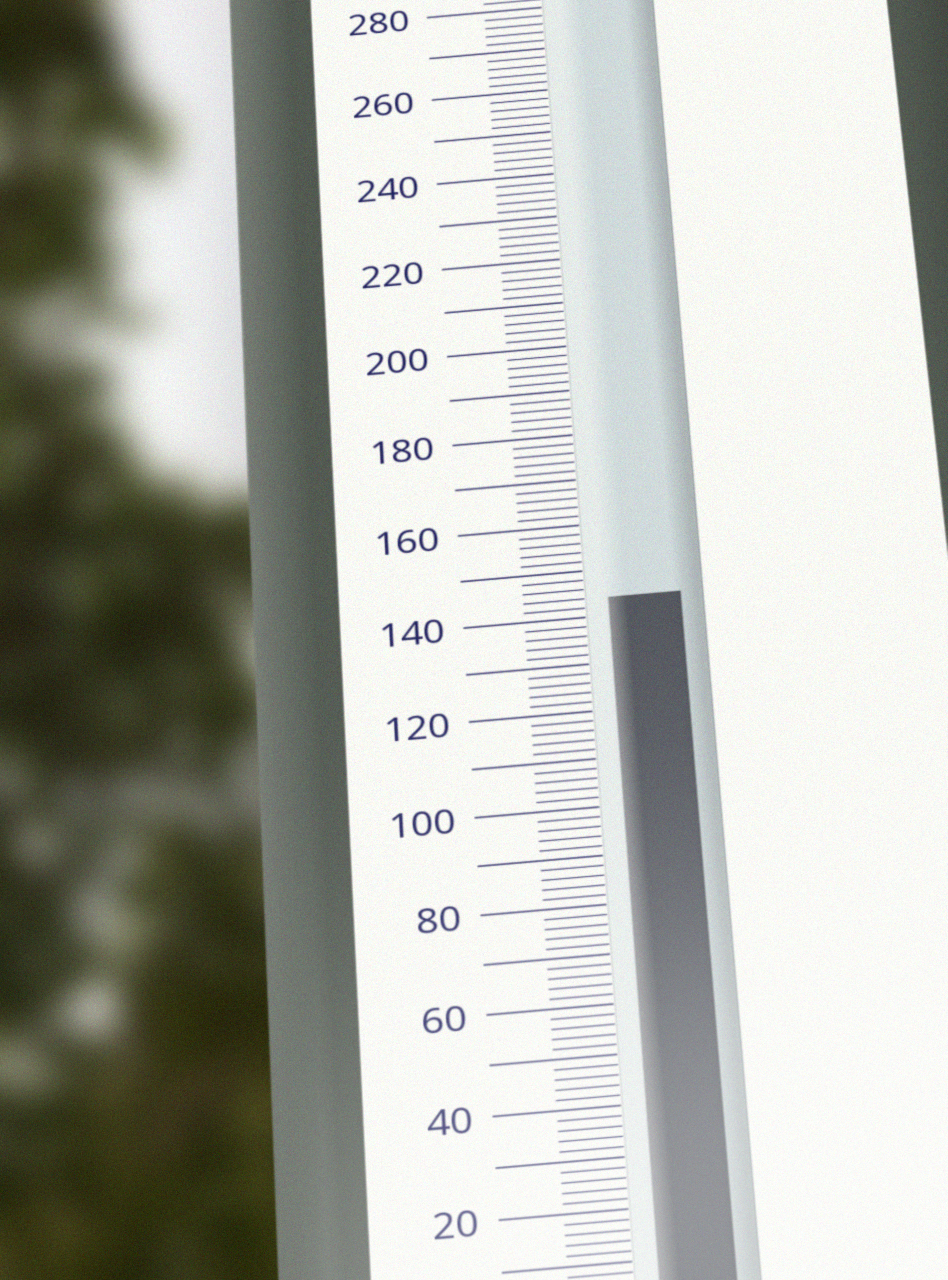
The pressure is 144mmHg
